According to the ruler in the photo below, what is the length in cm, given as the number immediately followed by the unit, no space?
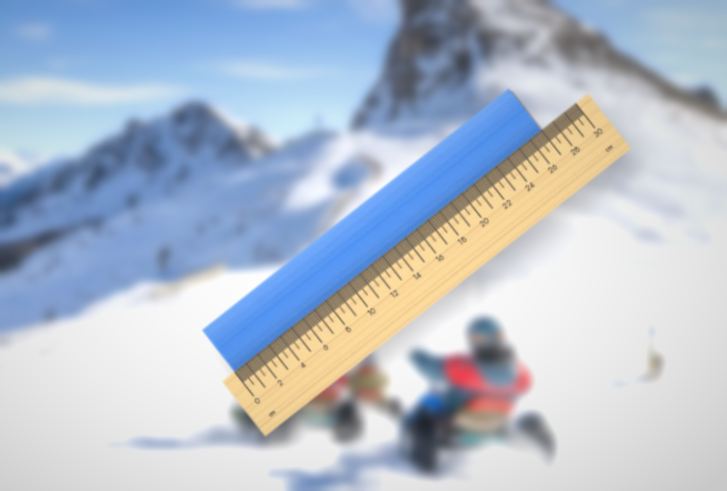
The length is 27cm
